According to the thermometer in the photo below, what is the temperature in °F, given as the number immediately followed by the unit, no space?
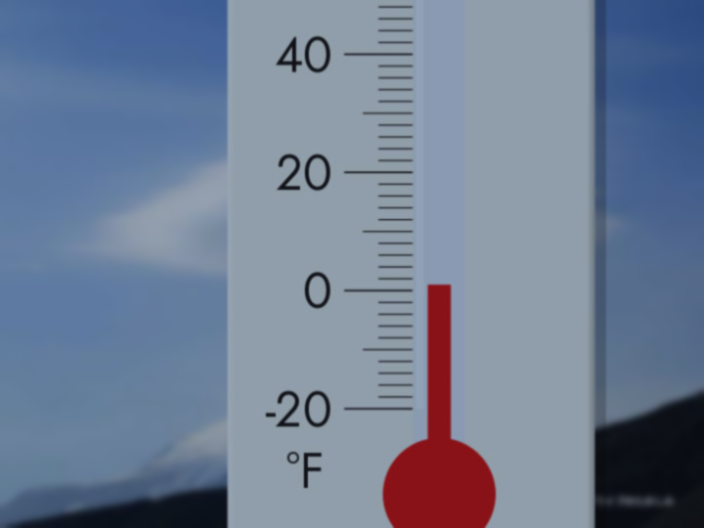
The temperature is 1°F
